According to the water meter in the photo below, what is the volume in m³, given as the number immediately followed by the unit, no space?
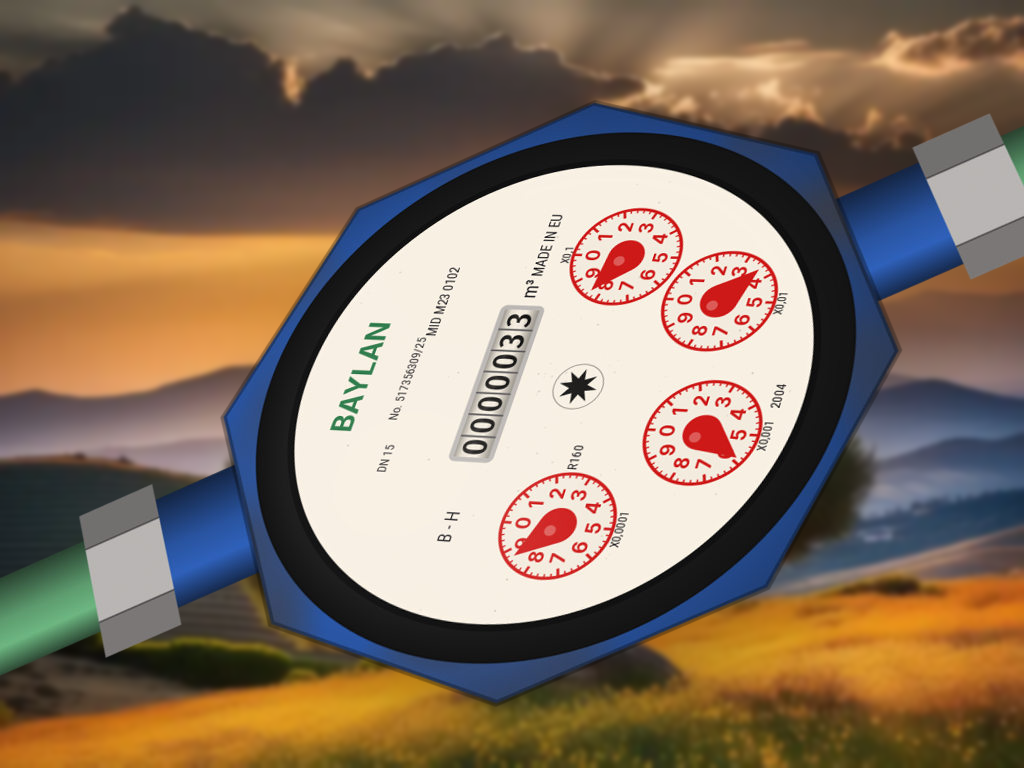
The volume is 33.8358m³
